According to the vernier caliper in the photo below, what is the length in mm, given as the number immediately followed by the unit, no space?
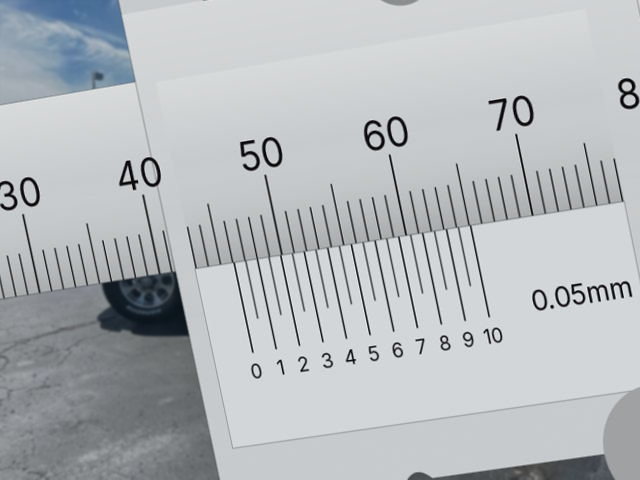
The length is 46.1mm
